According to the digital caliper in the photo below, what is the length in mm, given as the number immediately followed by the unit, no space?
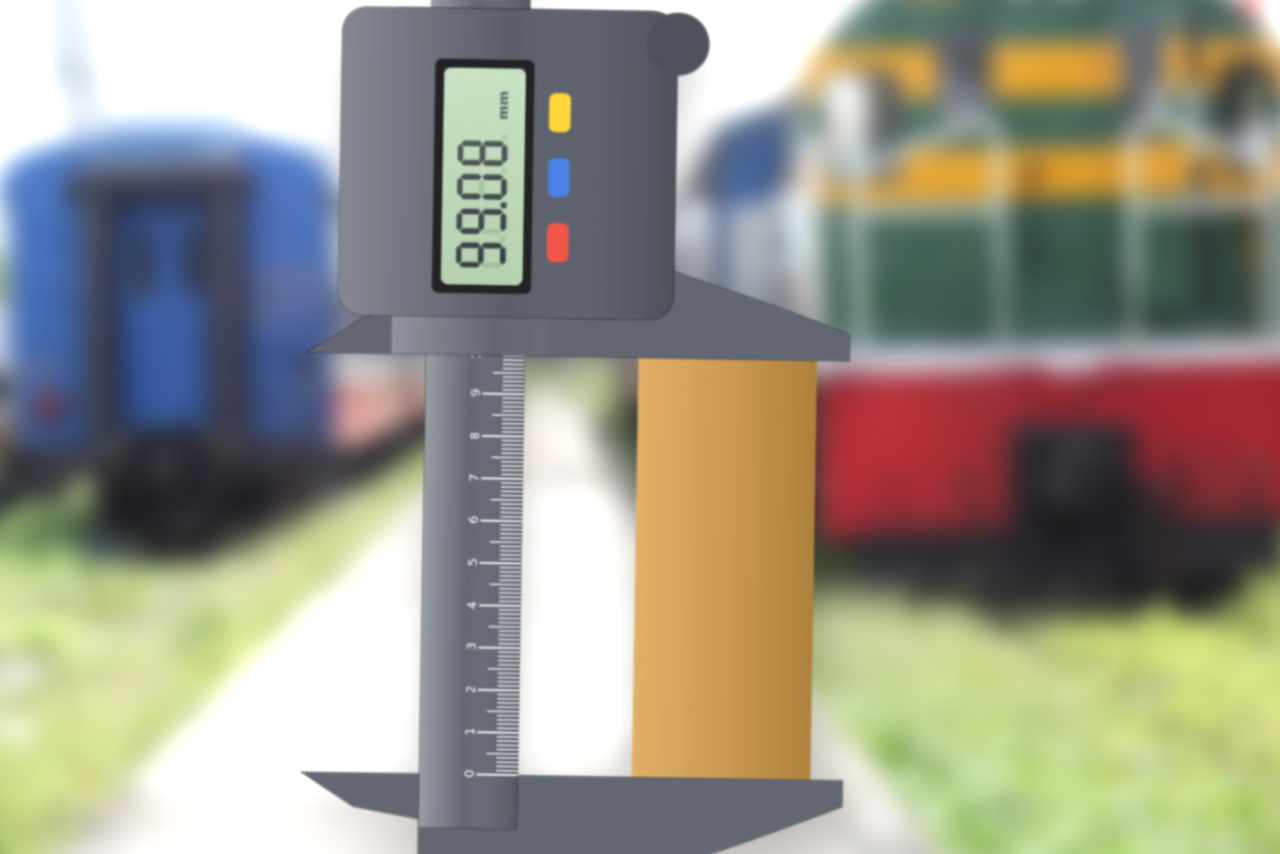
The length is 99.08mm
